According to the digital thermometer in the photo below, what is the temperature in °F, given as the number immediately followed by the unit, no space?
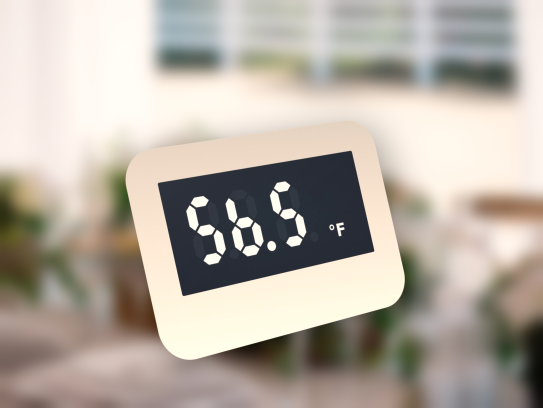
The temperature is 56.5°F
